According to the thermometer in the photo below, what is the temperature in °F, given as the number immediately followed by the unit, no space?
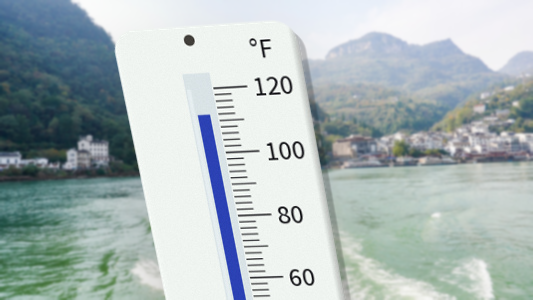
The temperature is 112°F
